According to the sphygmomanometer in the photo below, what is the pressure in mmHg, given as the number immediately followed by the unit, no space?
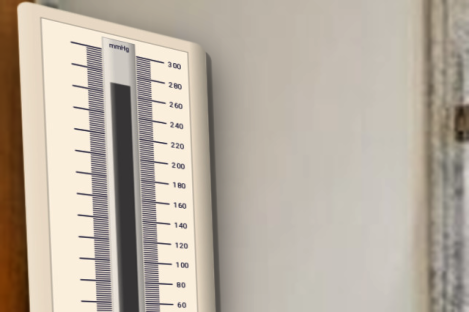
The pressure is 270mmHg
